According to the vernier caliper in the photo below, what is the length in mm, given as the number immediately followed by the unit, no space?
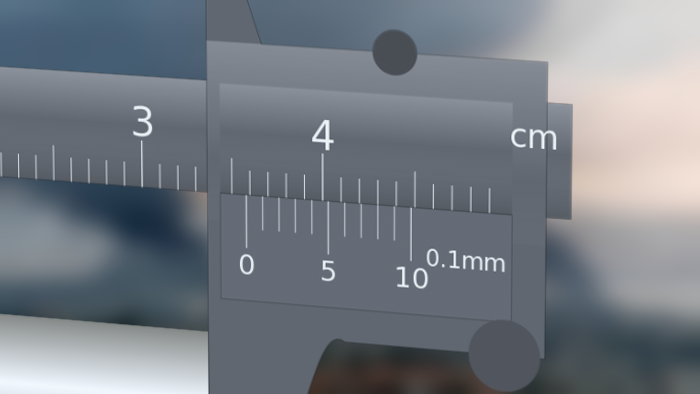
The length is 35.8mm
